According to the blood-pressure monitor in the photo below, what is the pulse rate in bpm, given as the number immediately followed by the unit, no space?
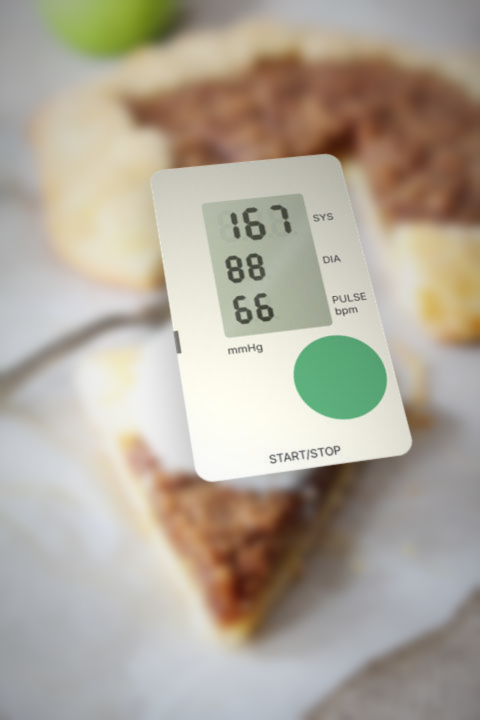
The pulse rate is 66bpm
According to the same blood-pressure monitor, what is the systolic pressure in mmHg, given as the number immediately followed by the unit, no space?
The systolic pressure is 167mmHg
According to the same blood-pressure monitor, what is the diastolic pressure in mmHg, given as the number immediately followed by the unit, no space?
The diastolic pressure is 88mmHg
